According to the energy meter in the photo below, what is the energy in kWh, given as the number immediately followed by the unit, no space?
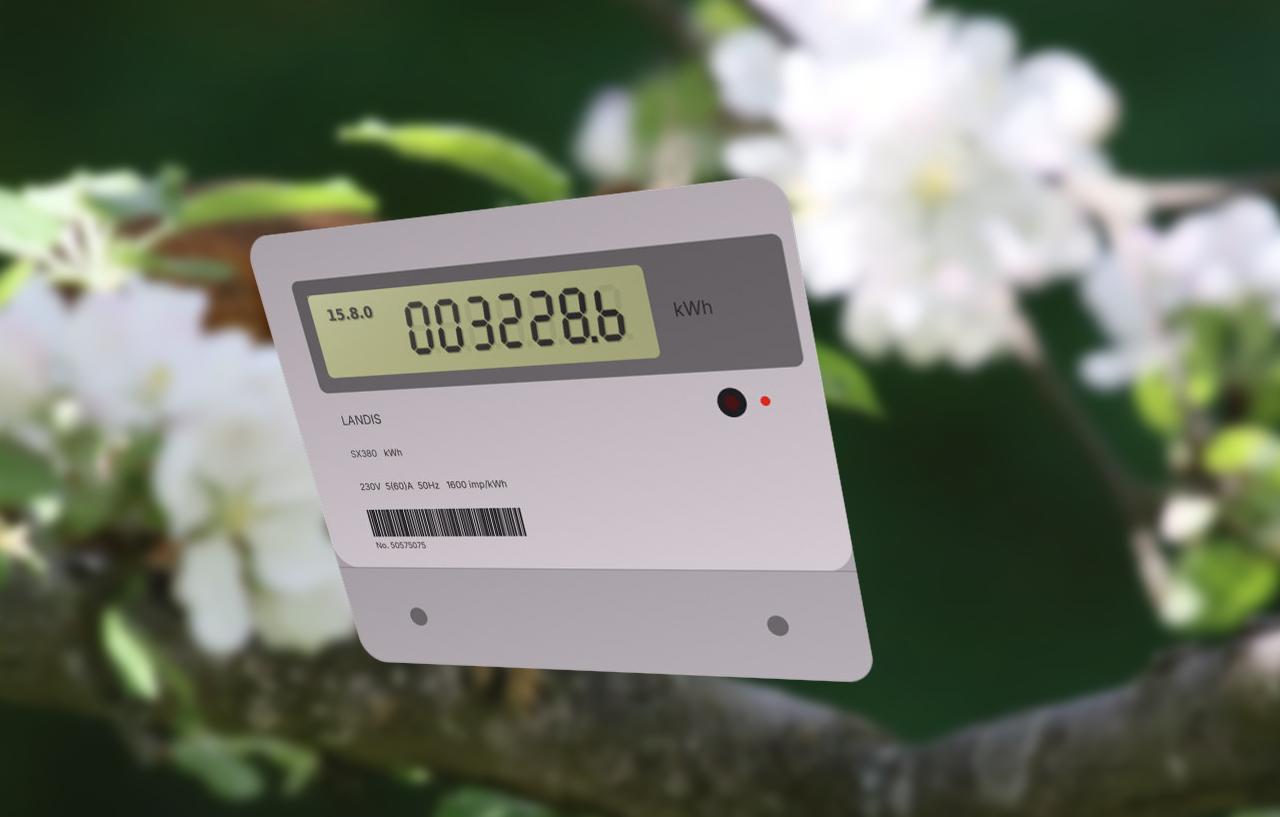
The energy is 3228.6kWh
